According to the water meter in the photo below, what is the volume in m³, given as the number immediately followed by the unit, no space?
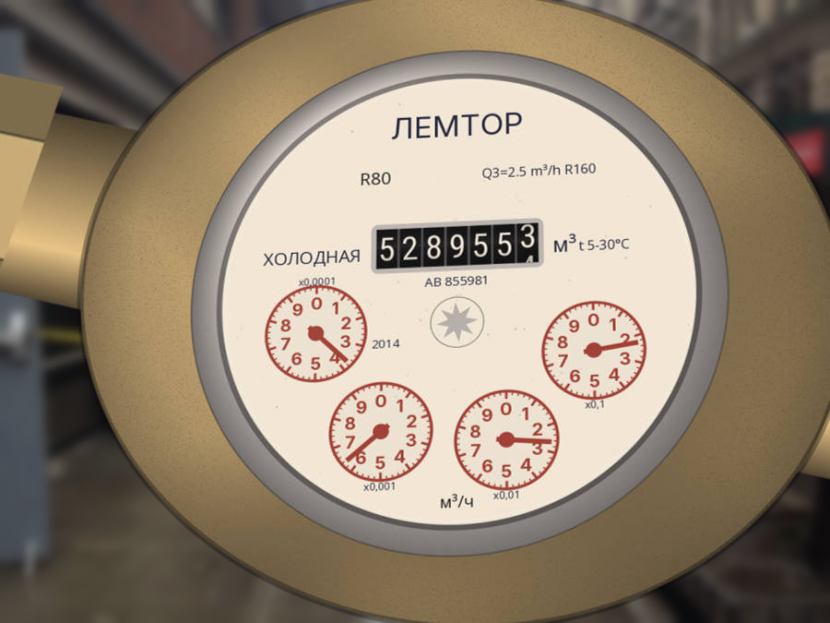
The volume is 5289553.2263m³
